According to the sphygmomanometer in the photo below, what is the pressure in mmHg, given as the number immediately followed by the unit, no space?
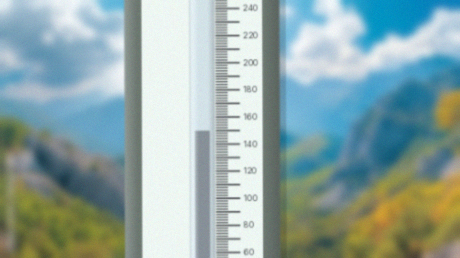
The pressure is 150mmHg
